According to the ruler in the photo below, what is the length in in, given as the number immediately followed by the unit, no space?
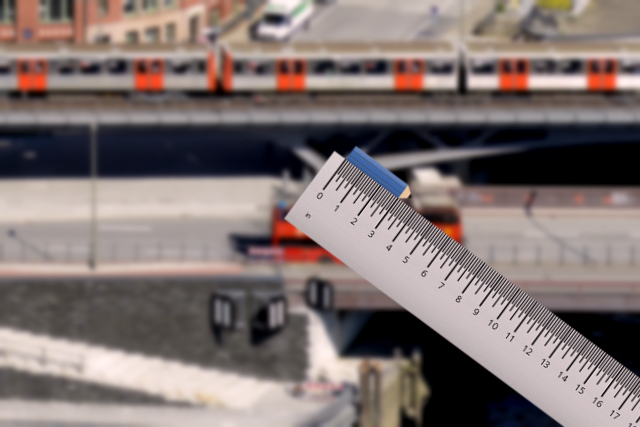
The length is 3.5in
